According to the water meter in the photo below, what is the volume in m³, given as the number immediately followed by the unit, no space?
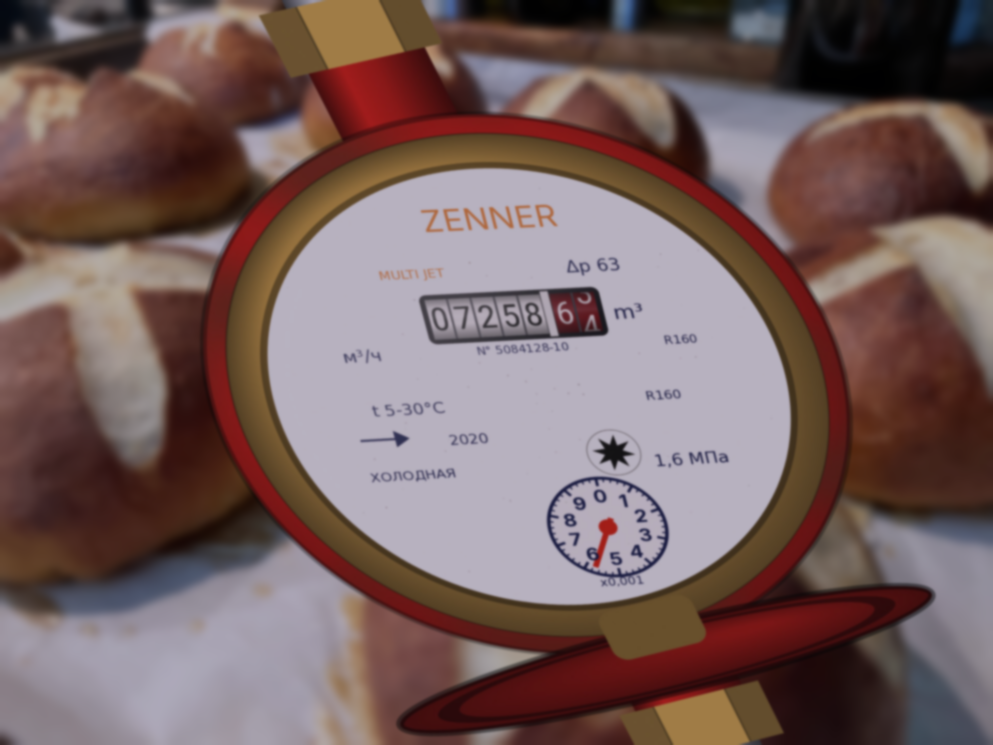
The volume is 7258.635m³
